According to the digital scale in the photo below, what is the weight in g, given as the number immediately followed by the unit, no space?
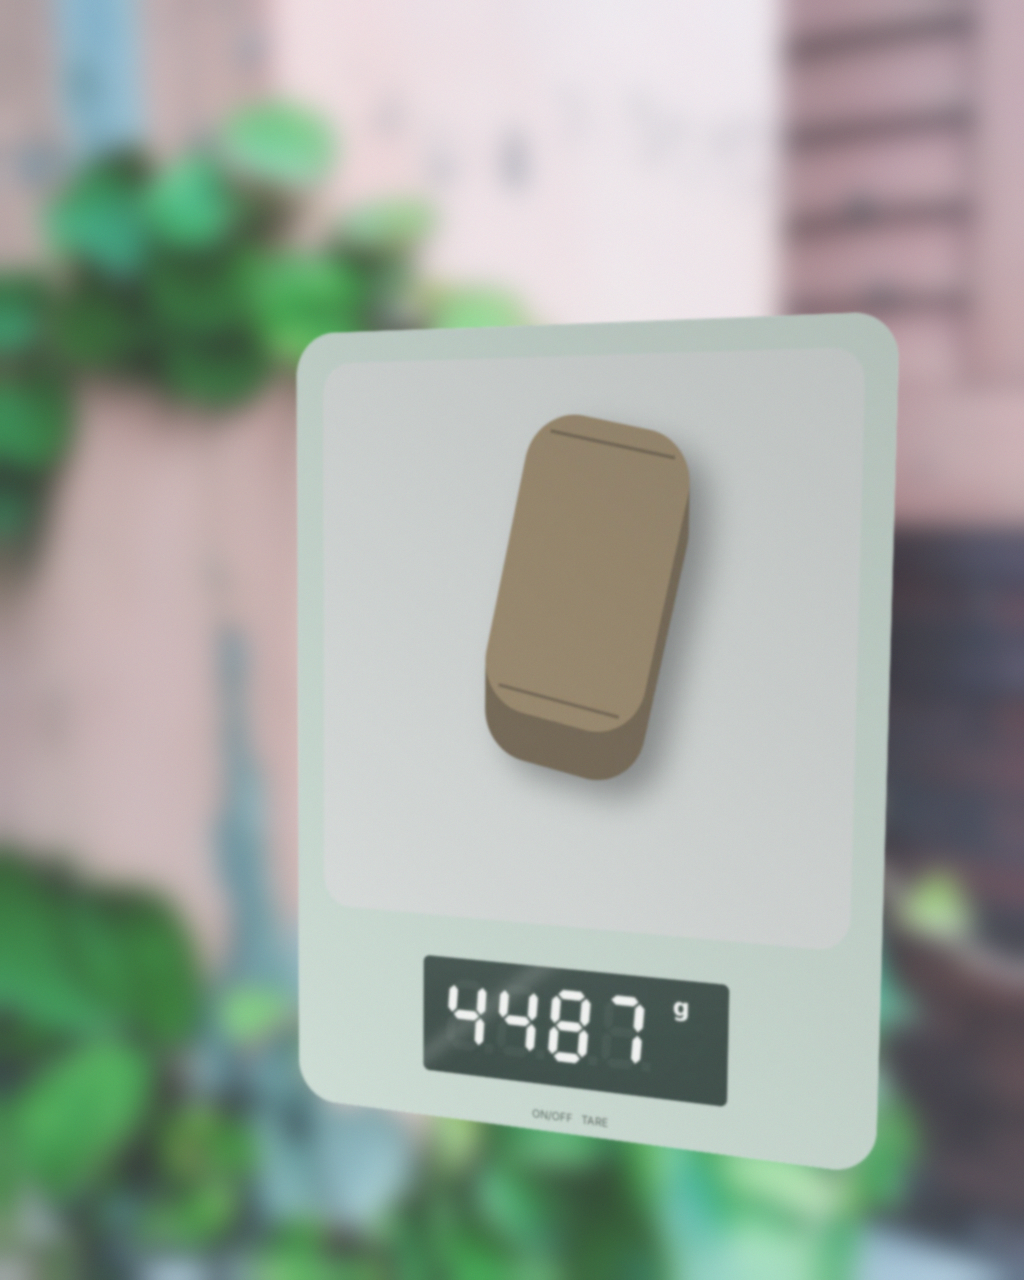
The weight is 4487g
